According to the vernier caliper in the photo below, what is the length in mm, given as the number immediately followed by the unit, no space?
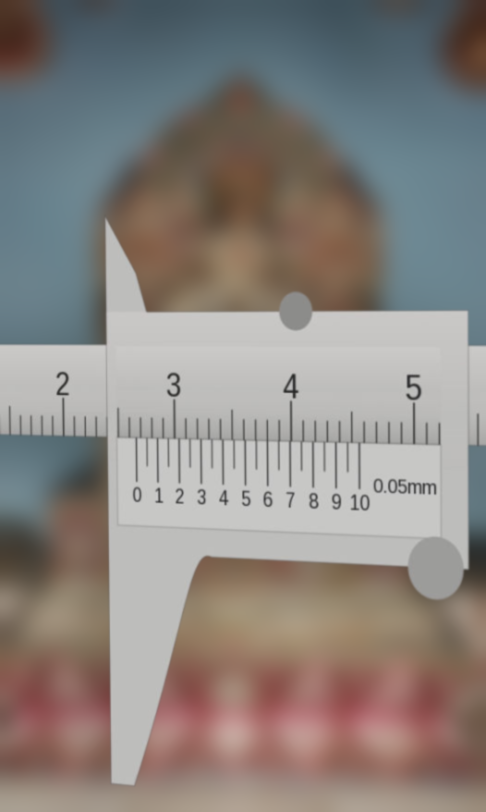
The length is 26.6mm
